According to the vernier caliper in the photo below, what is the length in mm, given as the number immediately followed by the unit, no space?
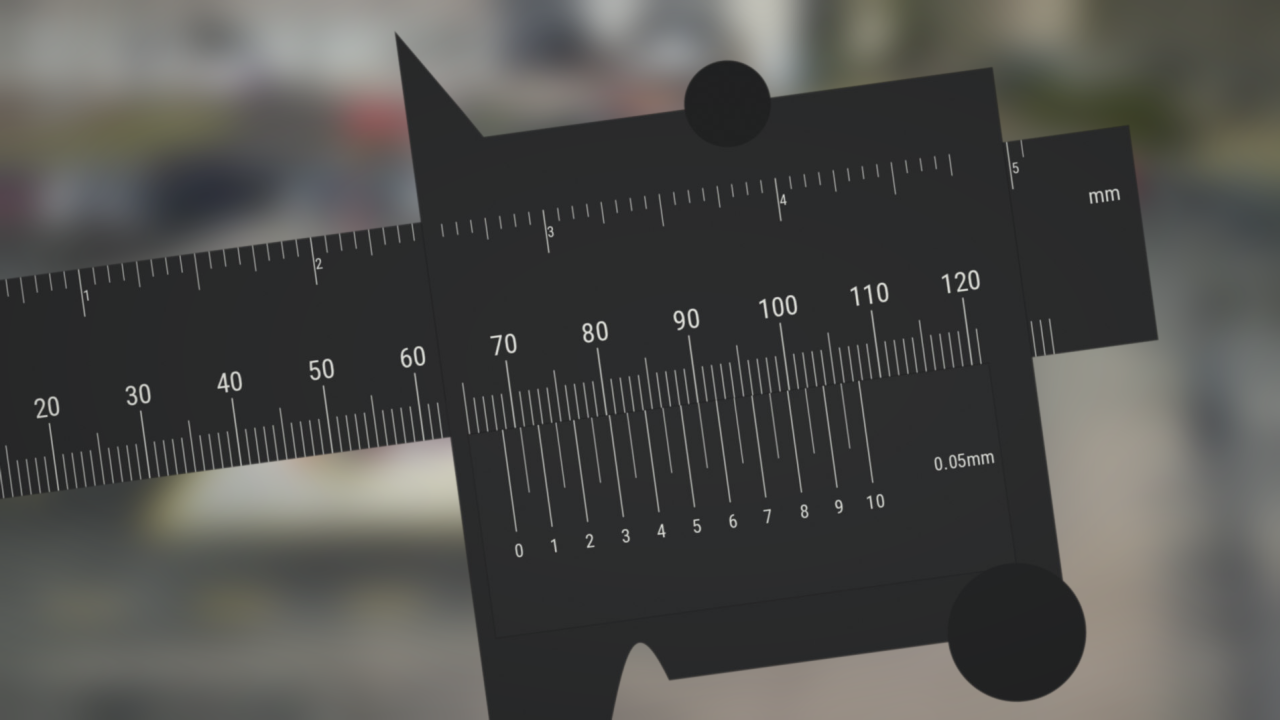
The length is 68.6mm
